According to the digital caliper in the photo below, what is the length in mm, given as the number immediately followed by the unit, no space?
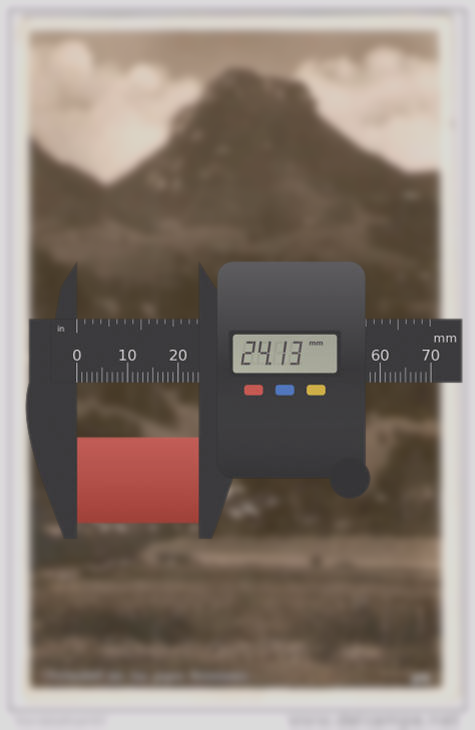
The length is 24.13mm
